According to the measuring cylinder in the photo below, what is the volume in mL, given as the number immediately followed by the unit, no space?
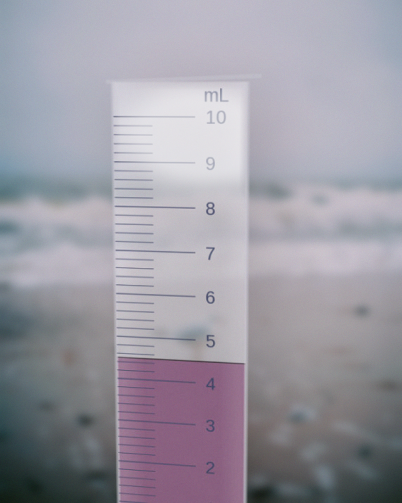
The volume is 4.5mL
